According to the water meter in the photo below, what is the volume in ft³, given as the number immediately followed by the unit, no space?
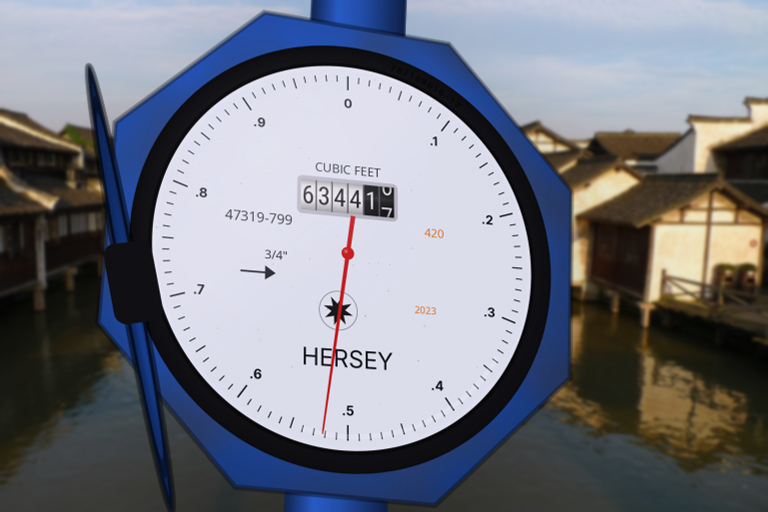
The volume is 634416.52ft³
